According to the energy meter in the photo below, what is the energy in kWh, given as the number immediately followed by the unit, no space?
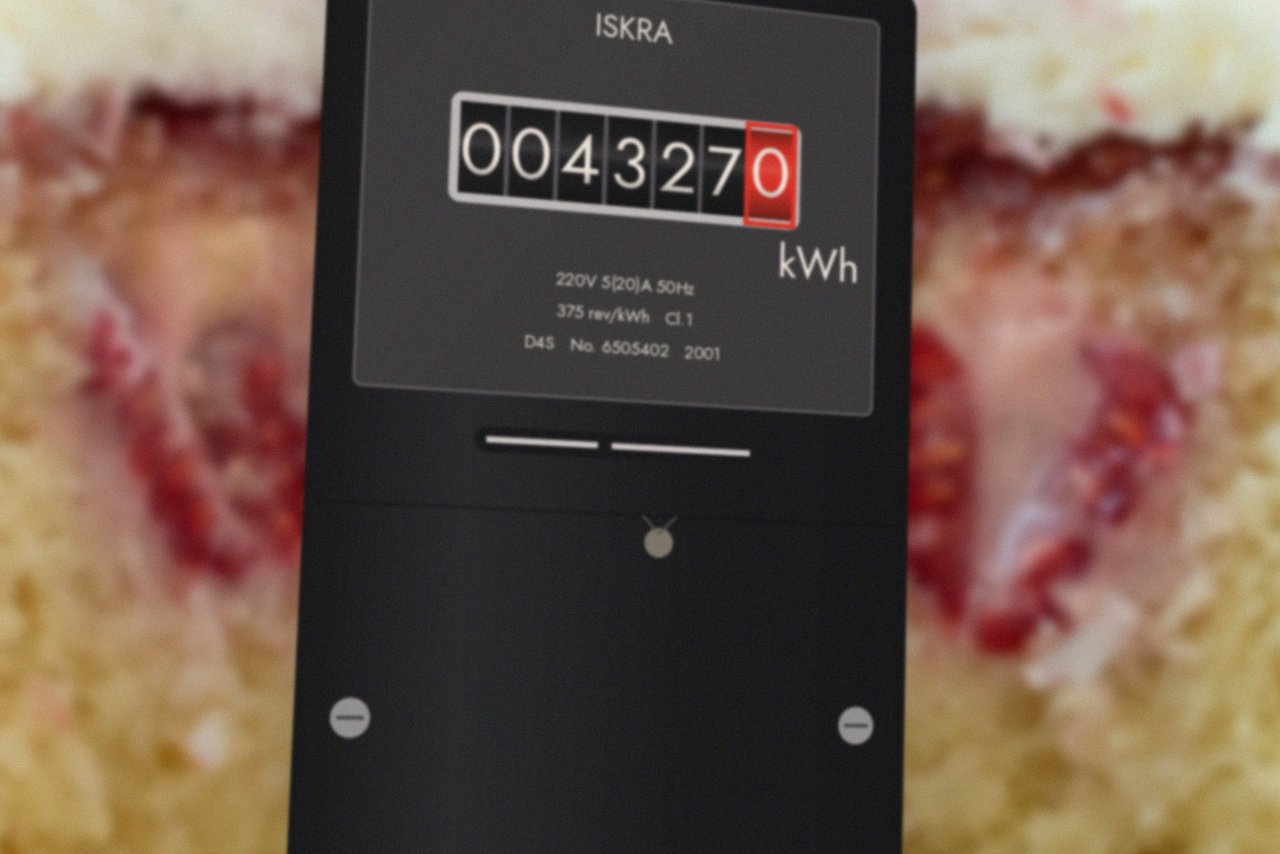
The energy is 4327.0kWh
